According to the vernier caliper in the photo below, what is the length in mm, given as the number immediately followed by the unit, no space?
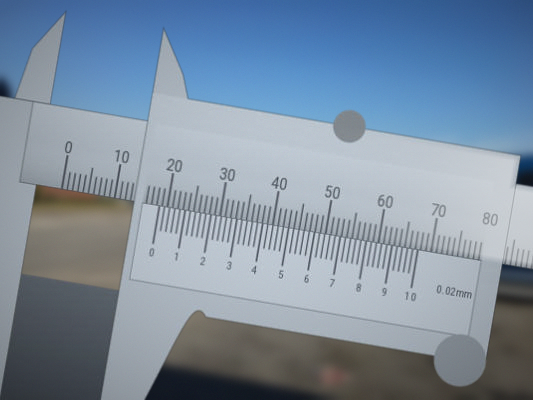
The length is 18.5mm
